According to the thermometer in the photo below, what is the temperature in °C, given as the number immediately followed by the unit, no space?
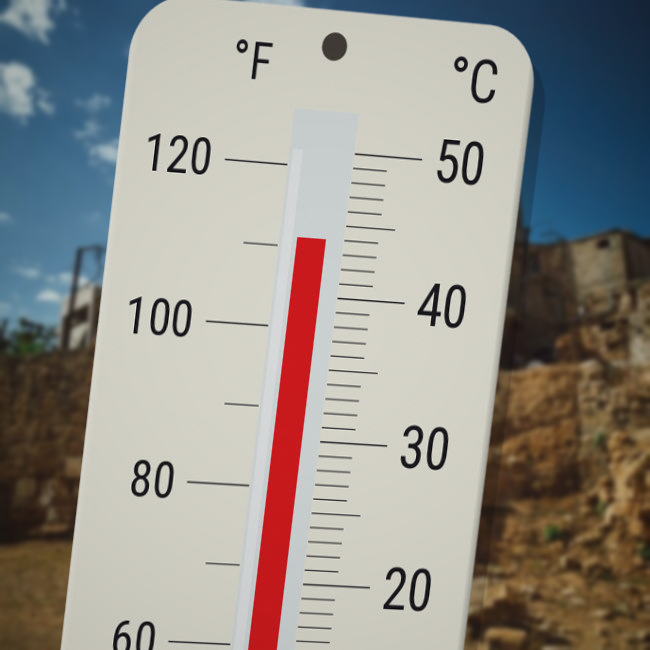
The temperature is 44°C
